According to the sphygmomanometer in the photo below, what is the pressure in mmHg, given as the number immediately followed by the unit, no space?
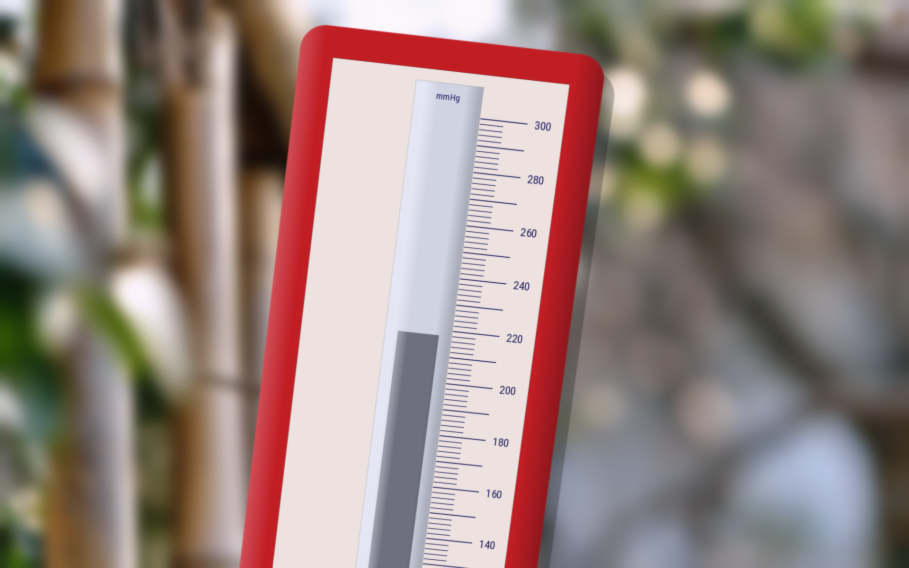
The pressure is 218mmHg
